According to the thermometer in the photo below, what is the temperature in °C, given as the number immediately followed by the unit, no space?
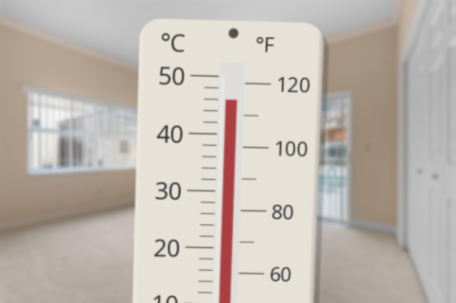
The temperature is 46°C
